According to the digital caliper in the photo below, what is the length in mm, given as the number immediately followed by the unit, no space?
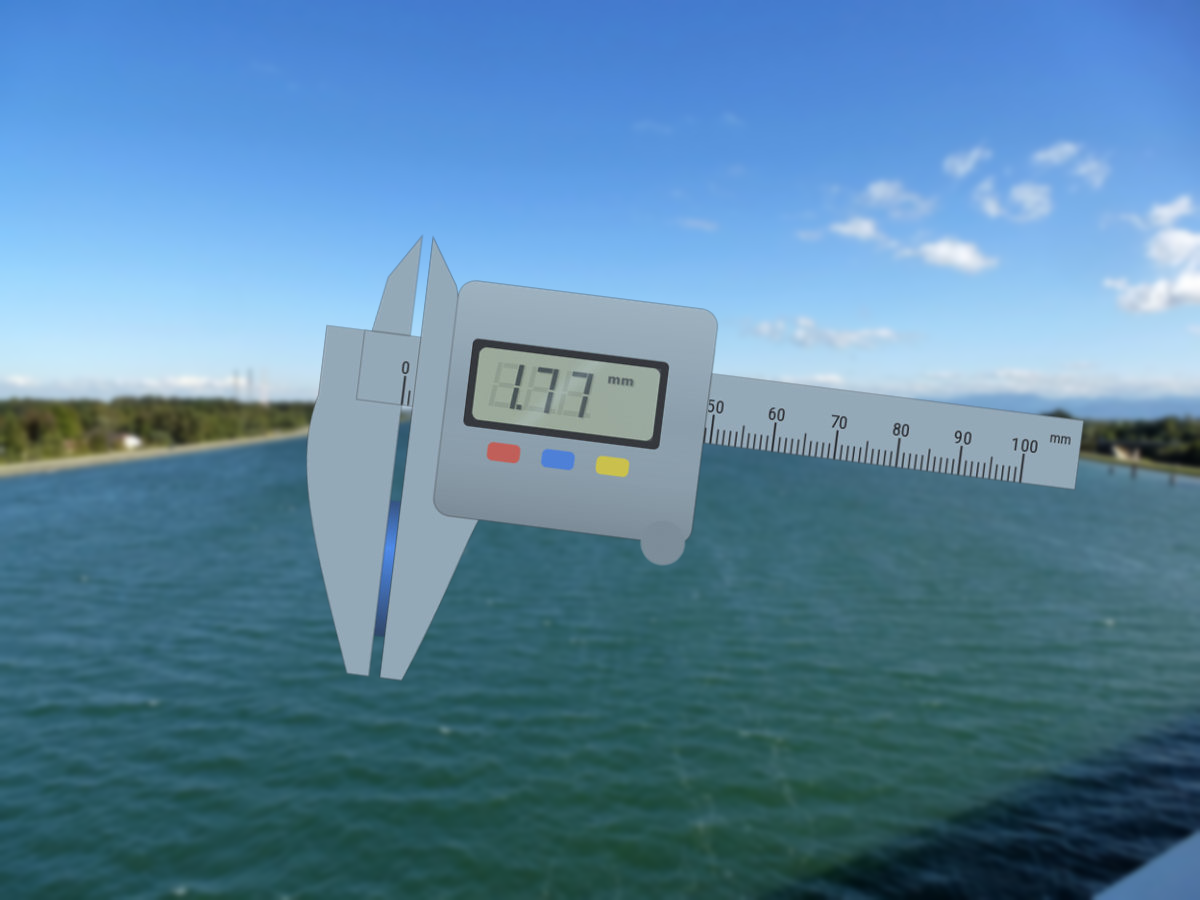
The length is 1.77mm
